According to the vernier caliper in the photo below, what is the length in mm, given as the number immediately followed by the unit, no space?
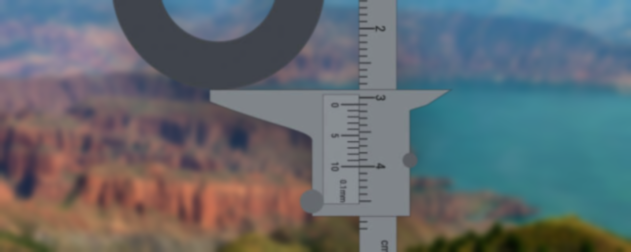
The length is 31.0mm
